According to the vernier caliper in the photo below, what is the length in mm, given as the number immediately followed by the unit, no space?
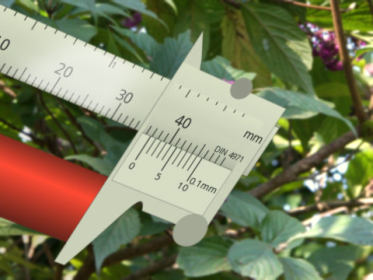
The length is 36.8mm
